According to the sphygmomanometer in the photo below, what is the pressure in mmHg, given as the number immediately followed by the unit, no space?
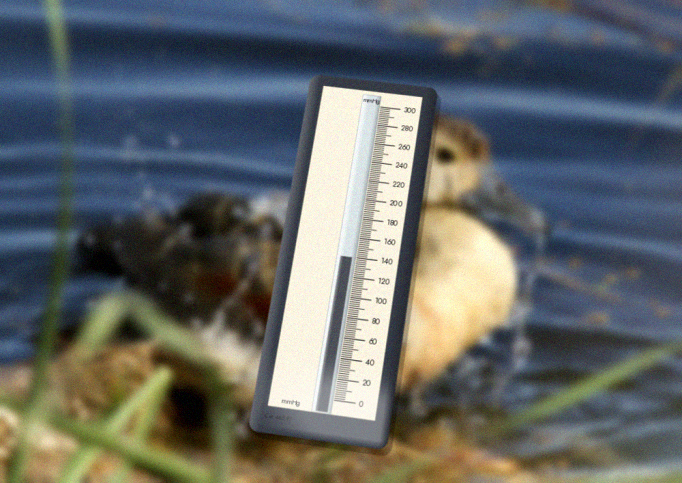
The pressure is 140mmHg
